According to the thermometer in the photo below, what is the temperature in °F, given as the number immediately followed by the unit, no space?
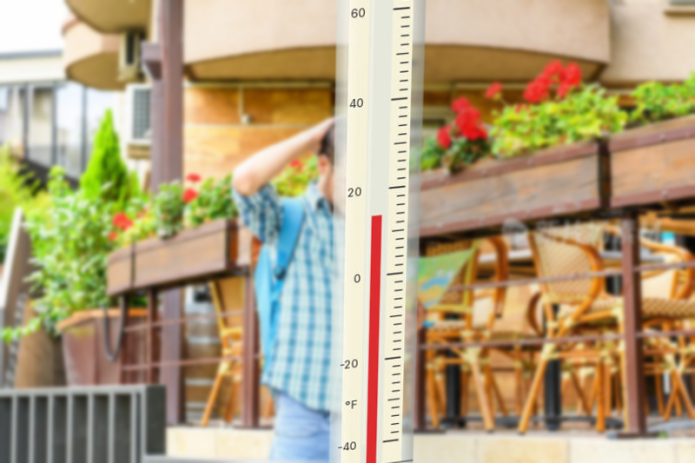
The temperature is 14°F
